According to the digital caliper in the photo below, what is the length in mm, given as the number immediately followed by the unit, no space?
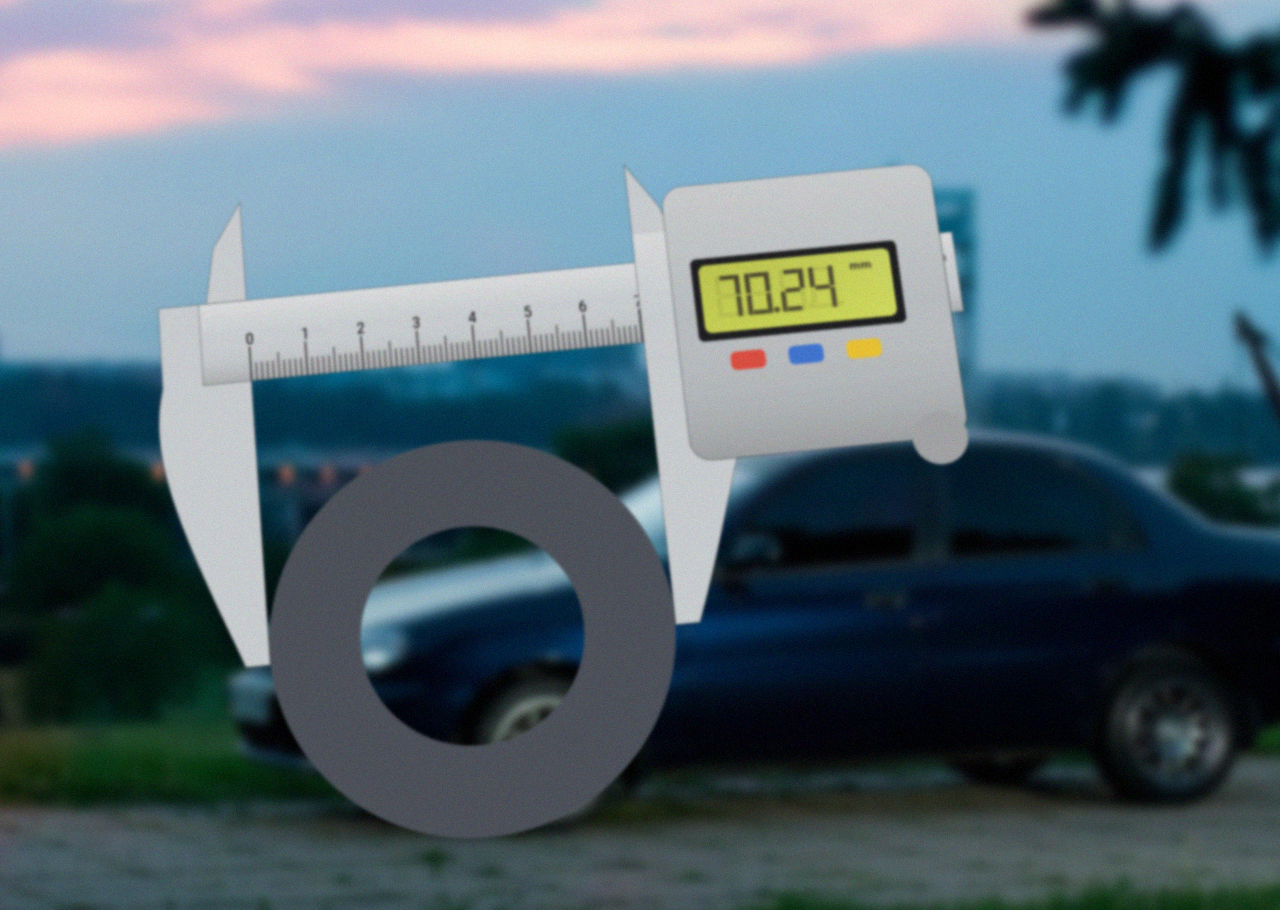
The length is 70.24mm
